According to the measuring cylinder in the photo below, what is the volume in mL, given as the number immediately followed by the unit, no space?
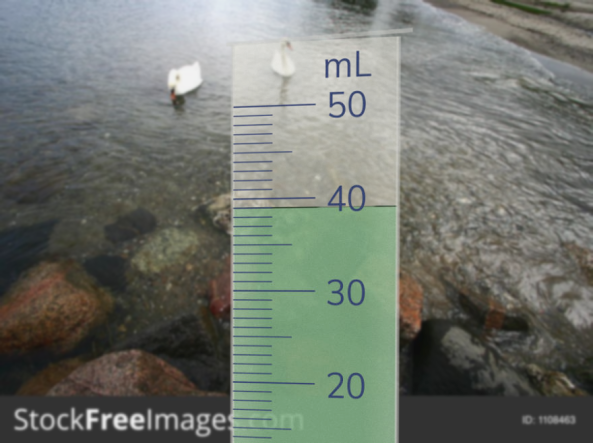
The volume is 39mL
